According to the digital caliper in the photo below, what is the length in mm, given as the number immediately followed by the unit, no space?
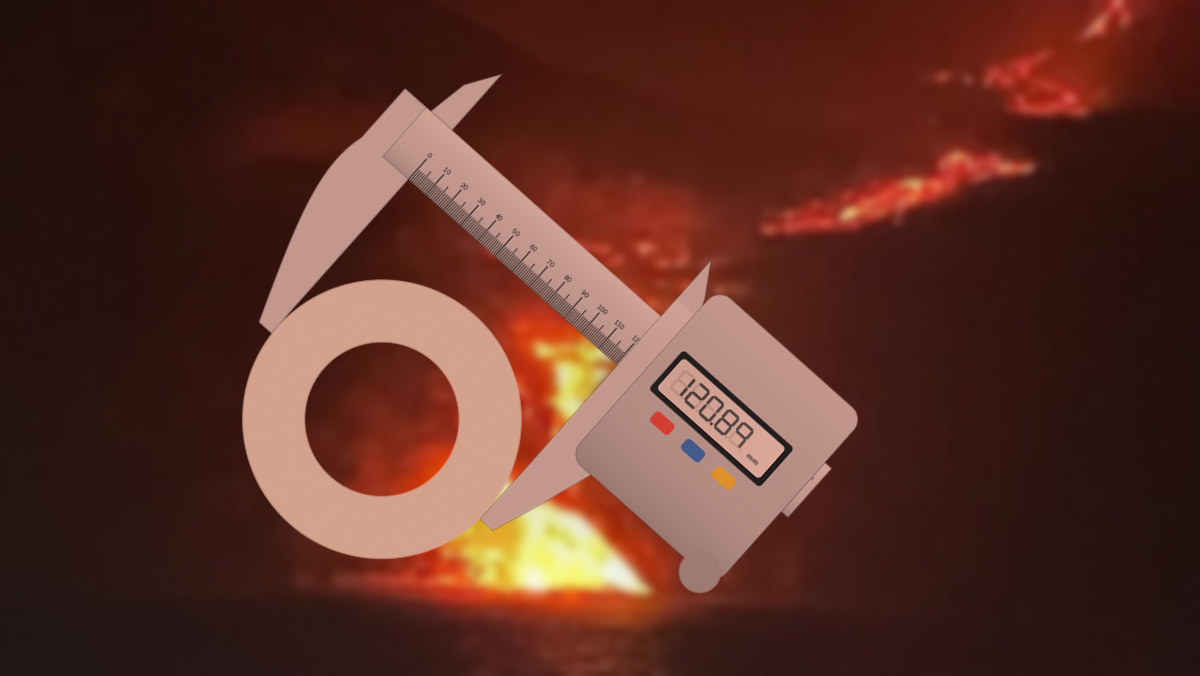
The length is 120.89mm
